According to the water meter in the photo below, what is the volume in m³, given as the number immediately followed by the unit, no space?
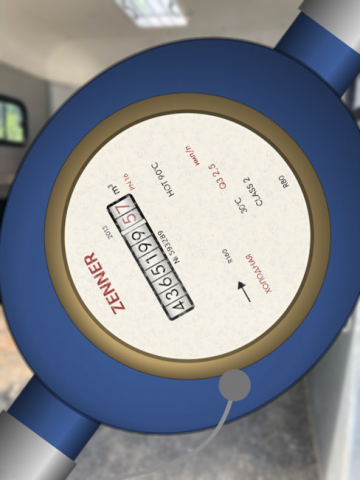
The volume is 4365199.57m³
